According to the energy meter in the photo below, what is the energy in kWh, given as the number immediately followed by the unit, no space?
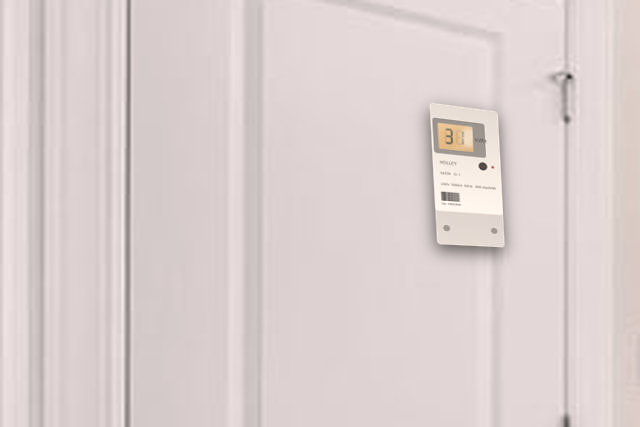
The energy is 31kWh
